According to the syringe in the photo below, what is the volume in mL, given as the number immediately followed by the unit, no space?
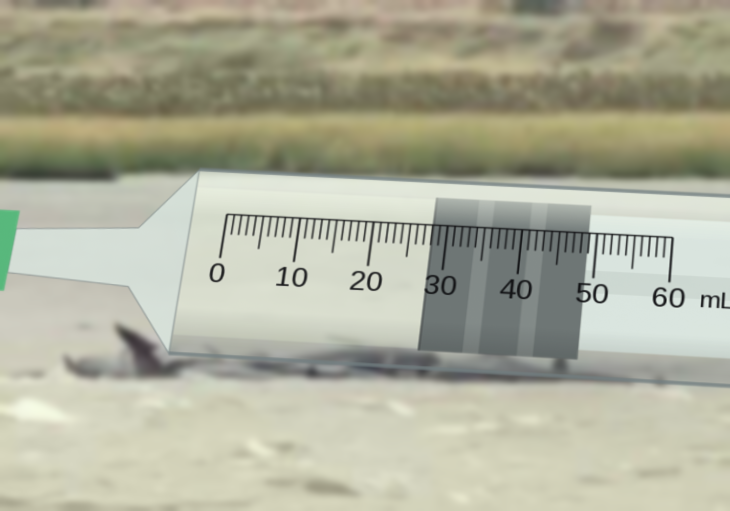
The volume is 28mL
